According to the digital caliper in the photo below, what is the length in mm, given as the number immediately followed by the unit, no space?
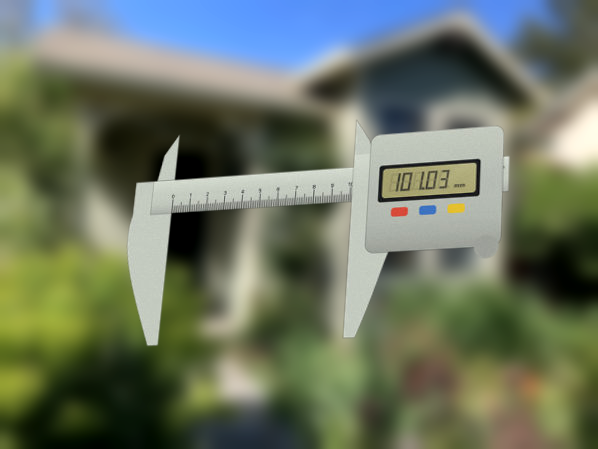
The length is 101.03mm
